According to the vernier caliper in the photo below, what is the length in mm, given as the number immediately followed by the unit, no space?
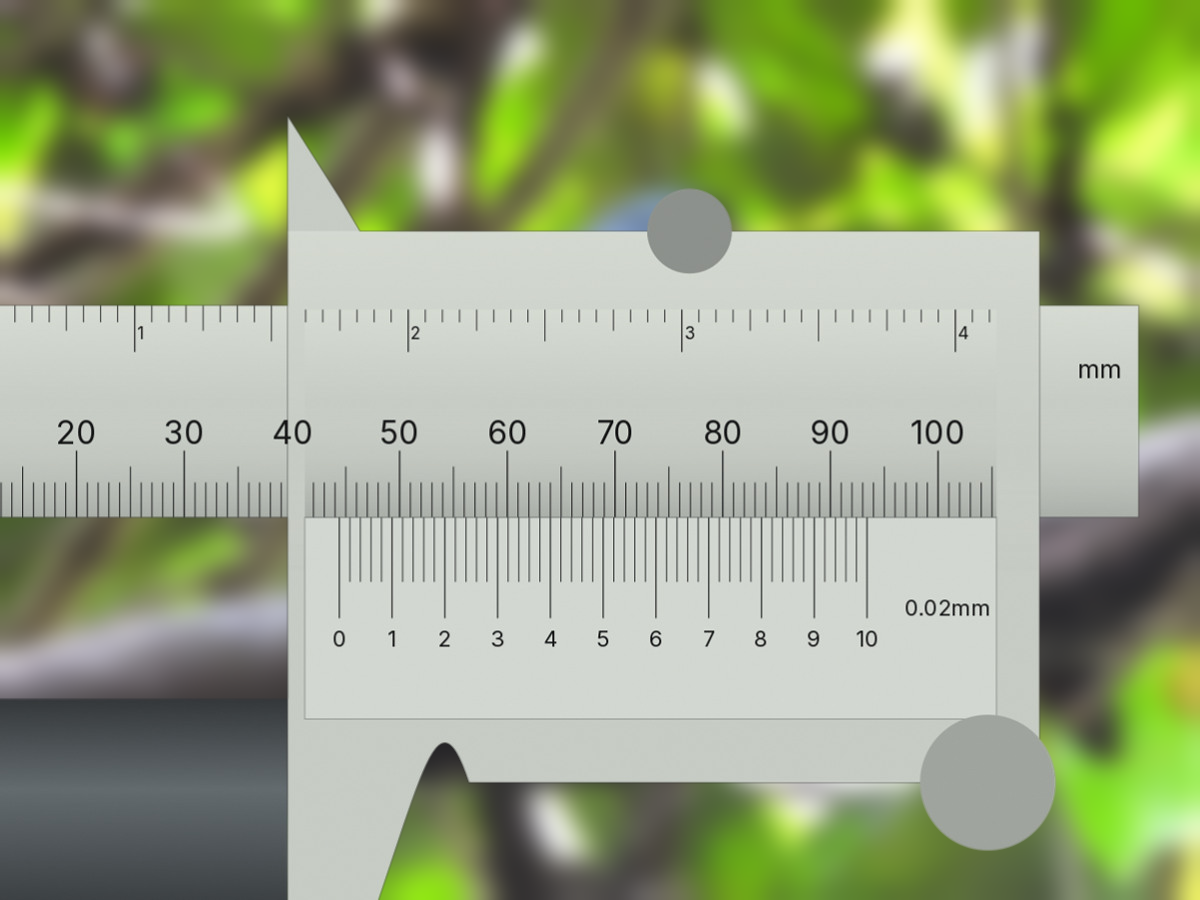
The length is 44.4mm
